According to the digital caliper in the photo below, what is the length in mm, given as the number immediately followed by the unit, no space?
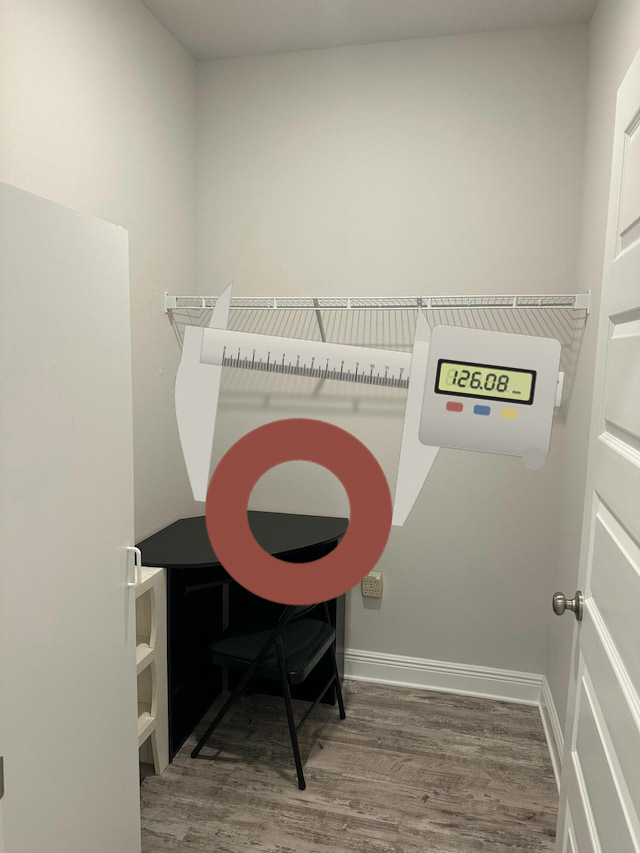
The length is 126.08mm
